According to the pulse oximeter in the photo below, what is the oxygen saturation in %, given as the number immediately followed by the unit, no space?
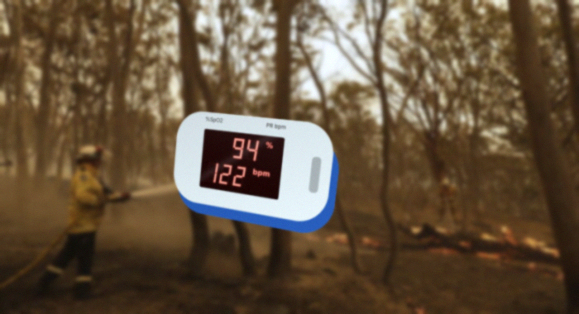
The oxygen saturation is 94%
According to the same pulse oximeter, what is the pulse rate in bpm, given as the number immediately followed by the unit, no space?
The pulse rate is 122bpm
